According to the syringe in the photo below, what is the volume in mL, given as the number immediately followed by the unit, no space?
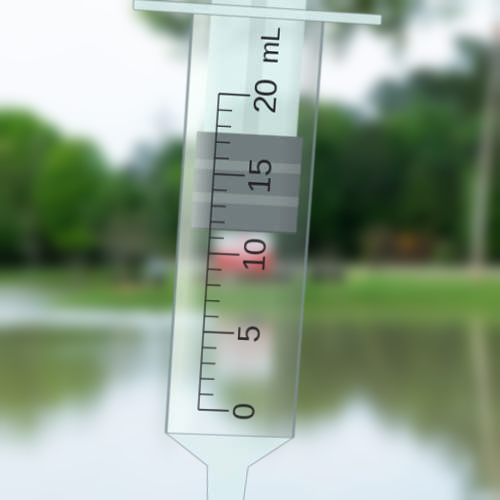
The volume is 11.5mL
